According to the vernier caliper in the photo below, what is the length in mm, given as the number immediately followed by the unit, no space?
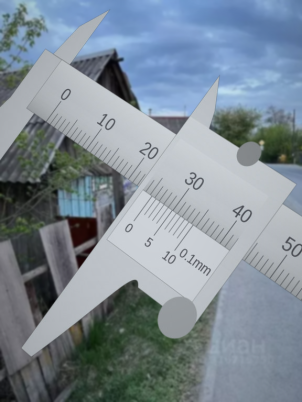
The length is 25.4mm
